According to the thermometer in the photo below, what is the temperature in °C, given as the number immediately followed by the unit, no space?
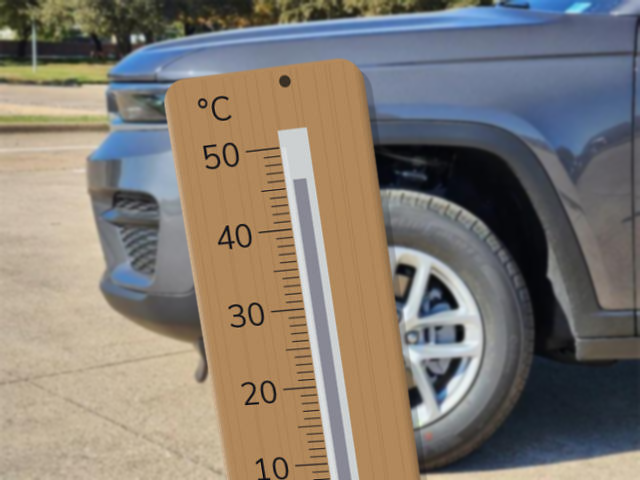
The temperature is 46°C
